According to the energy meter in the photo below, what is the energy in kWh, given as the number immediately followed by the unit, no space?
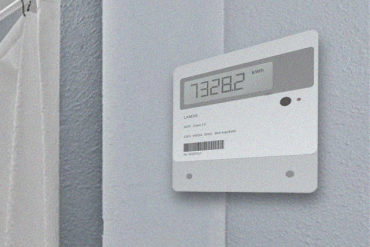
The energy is 7328.2kWh
